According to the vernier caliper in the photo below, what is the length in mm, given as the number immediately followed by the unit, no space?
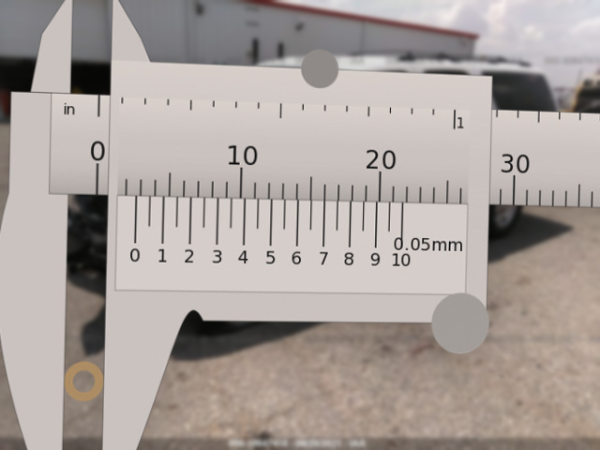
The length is 2.7mm
